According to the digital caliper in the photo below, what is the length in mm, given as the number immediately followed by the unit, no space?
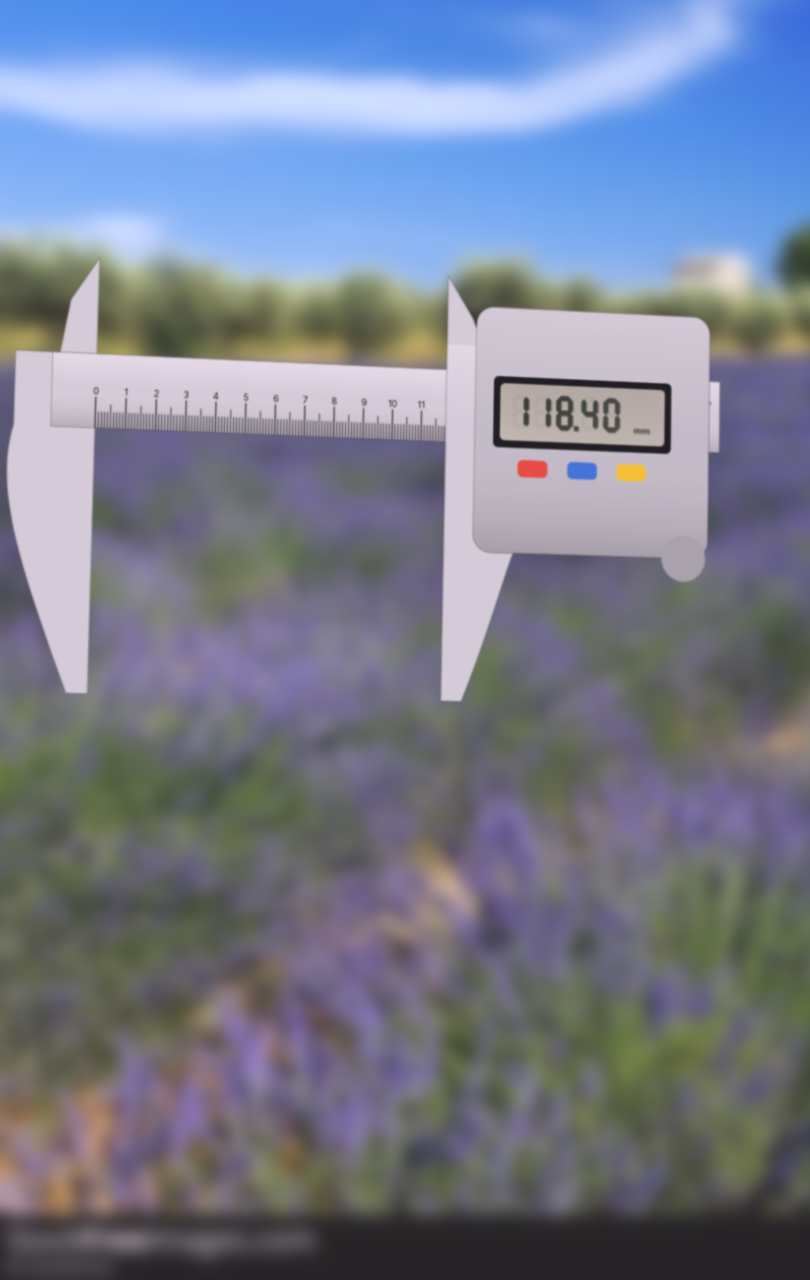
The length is 118.40mm
